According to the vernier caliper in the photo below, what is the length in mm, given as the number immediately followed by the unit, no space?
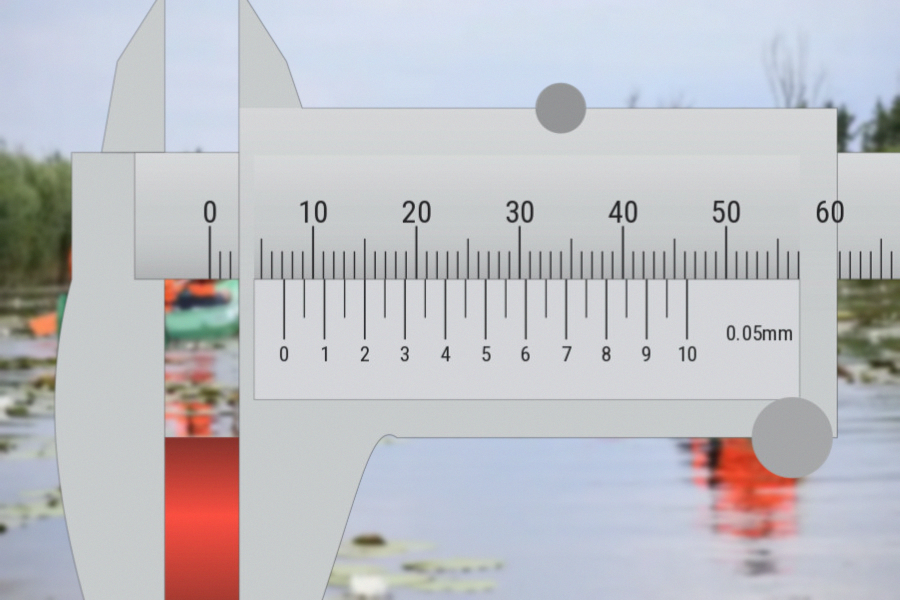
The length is 7.2mm
